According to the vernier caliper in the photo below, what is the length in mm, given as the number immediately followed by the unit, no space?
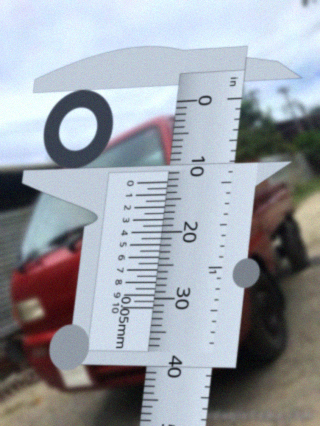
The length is 12.4mm
